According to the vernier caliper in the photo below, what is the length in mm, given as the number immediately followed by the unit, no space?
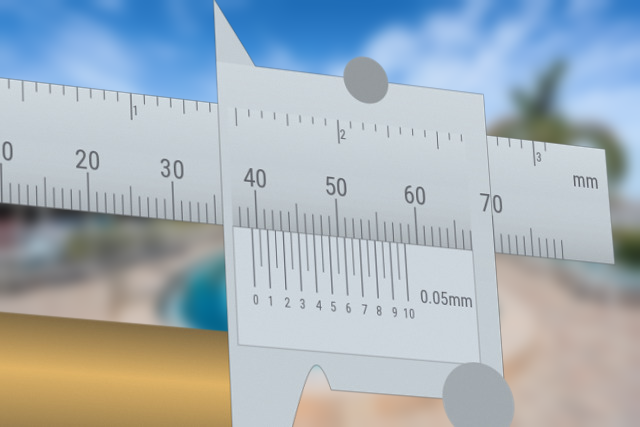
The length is 39.4mm
